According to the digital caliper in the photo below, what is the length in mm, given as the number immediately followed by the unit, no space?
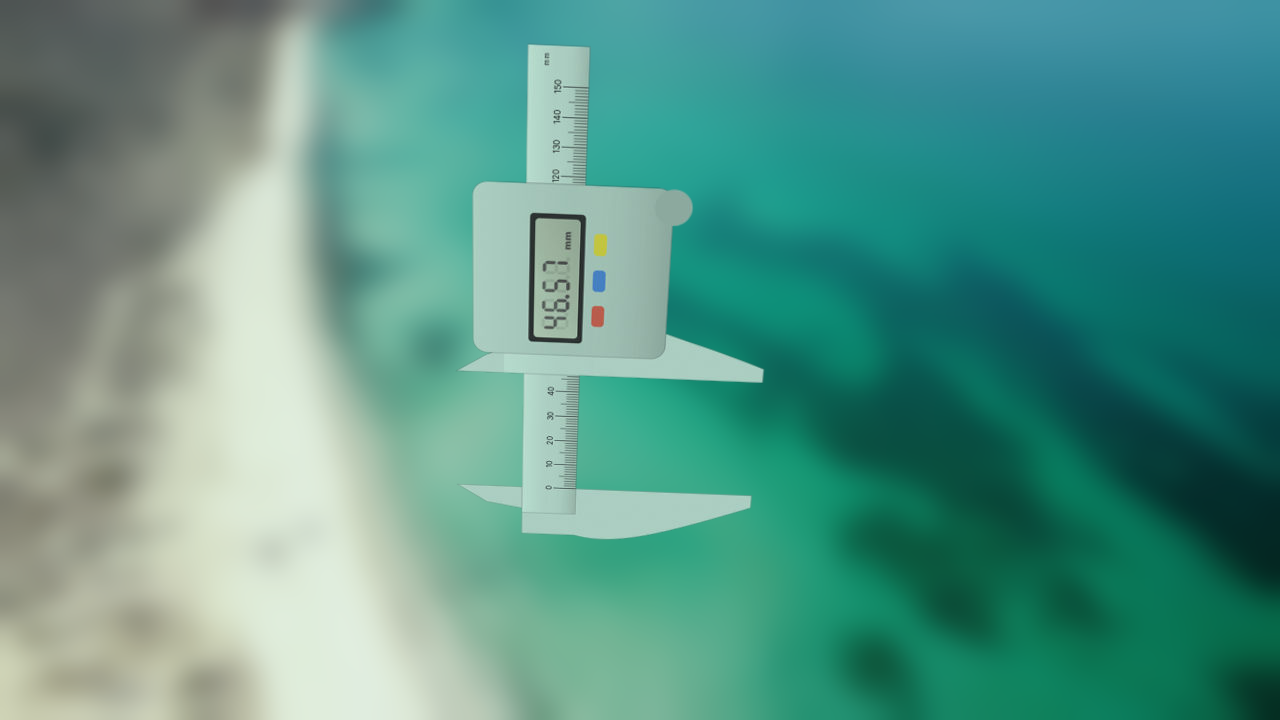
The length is 46.57mm
